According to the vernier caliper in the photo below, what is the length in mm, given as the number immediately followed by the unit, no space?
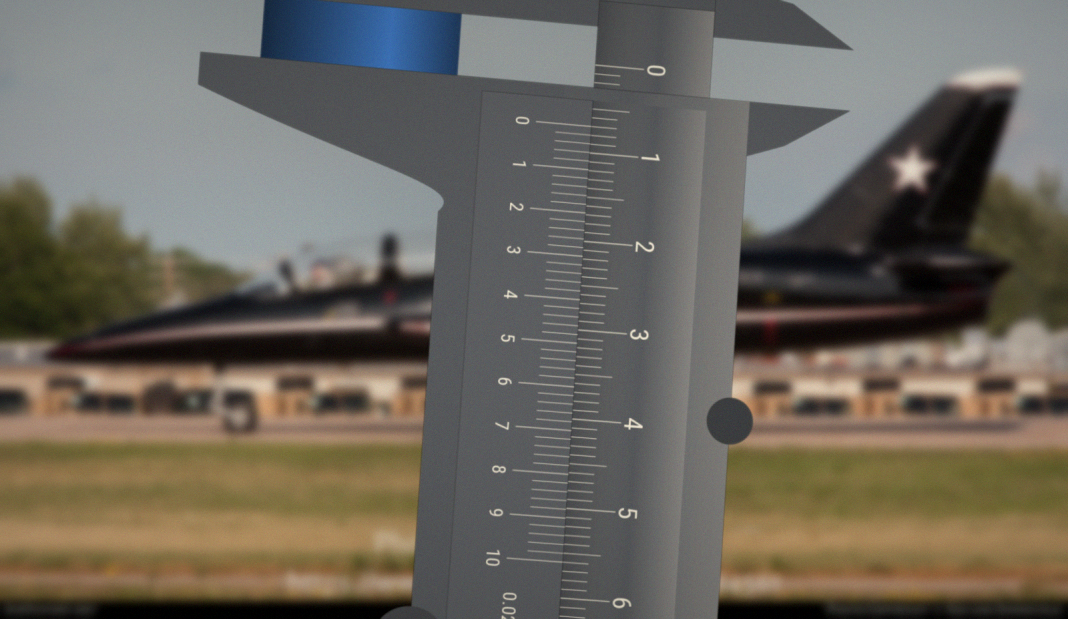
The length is 7.0mm
